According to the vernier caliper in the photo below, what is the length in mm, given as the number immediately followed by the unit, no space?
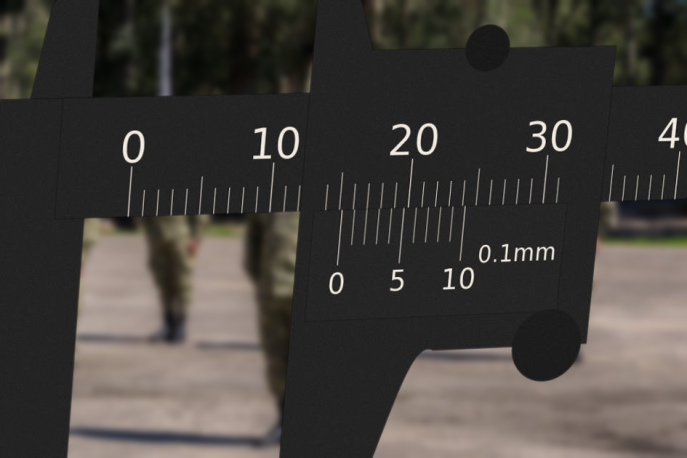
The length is 15.2mm
